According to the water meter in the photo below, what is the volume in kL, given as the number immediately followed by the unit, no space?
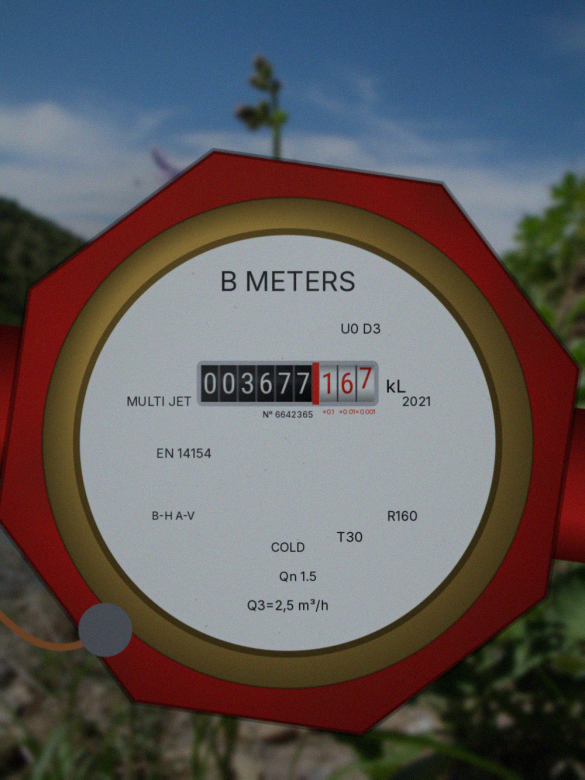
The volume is 3677.167kL
